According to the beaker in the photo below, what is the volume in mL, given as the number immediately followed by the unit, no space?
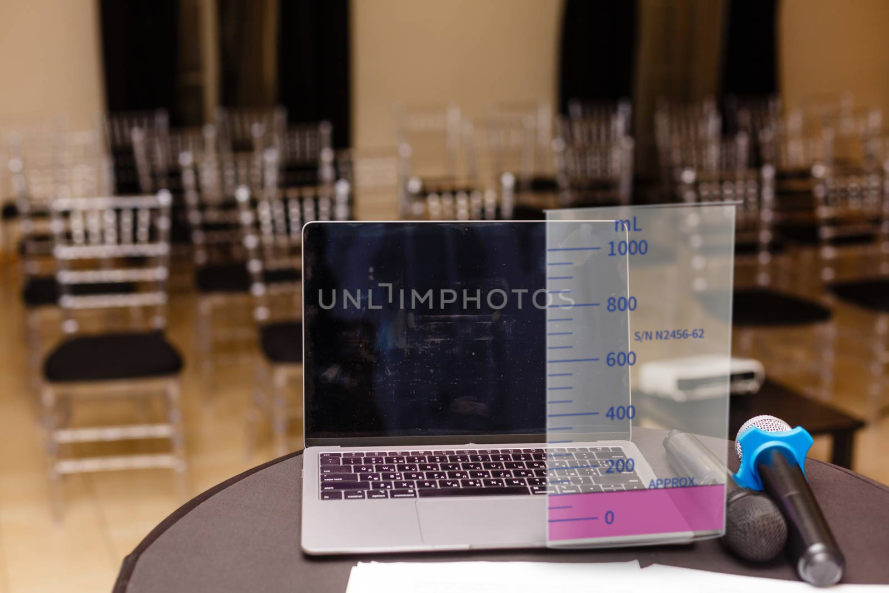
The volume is 100mL
